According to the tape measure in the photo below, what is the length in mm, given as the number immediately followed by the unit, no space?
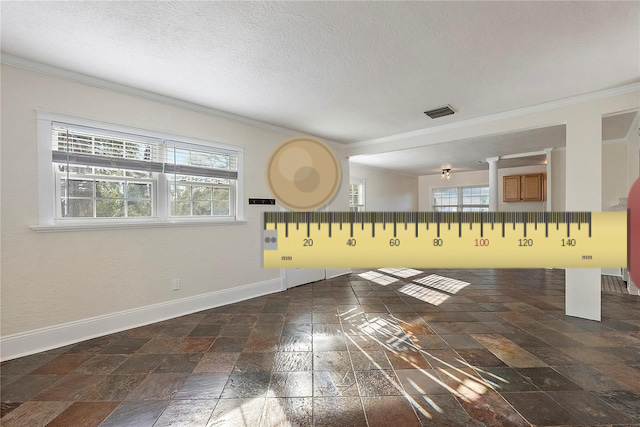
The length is 35mm
